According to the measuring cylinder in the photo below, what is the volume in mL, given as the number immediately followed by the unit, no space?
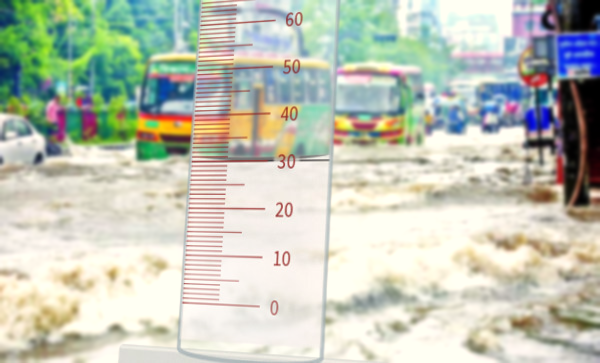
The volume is 30mL
